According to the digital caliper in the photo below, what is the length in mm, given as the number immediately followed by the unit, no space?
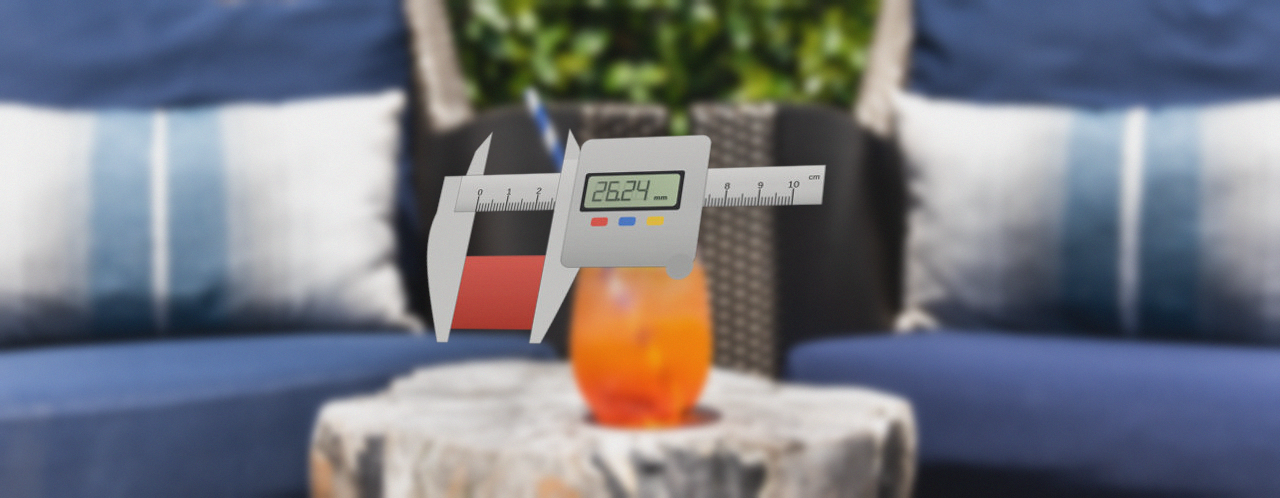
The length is 26.24mm
